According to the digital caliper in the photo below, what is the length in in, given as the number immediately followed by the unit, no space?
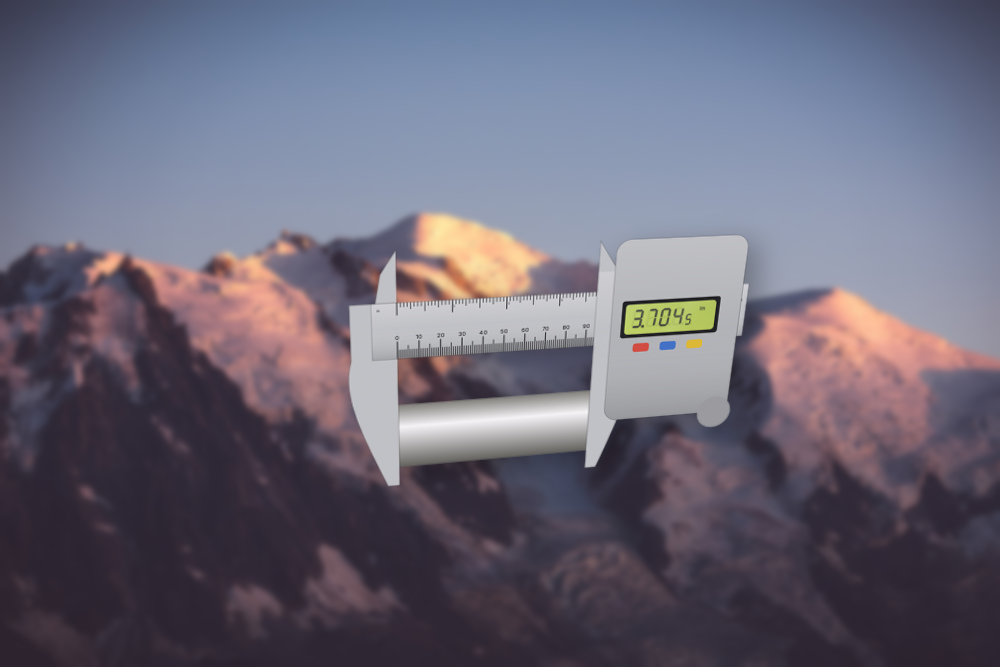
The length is 3.7045in
